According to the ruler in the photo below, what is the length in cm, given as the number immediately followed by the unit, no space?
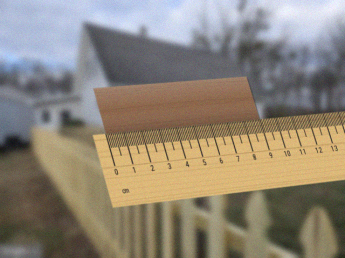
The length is 9cm
